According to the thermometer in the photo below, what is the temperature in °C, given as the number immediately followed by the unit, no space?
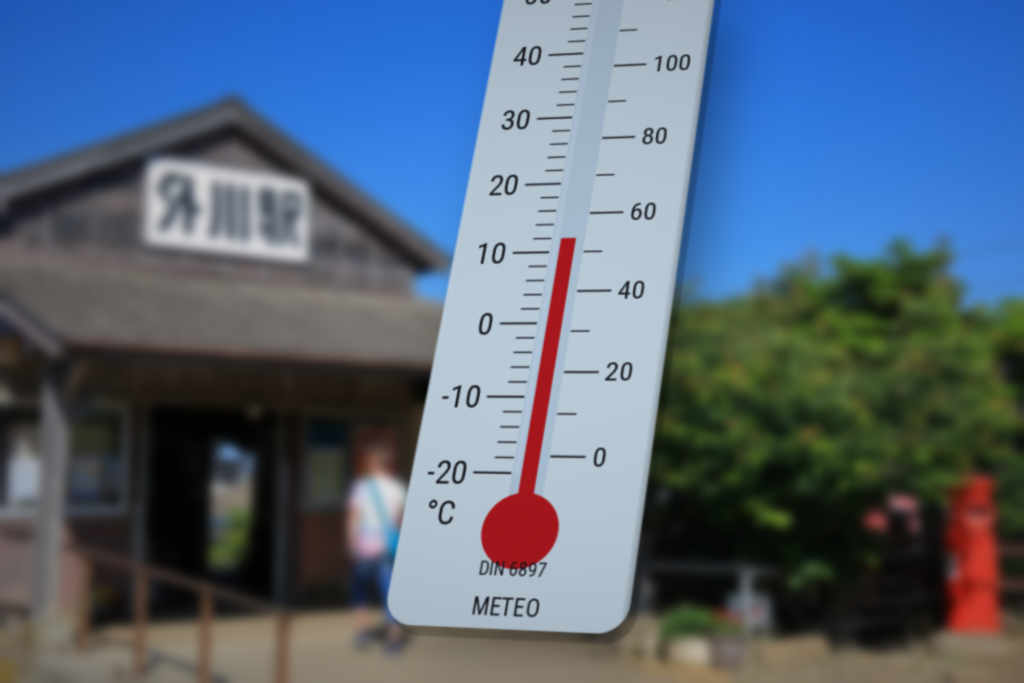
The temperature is 12°C
